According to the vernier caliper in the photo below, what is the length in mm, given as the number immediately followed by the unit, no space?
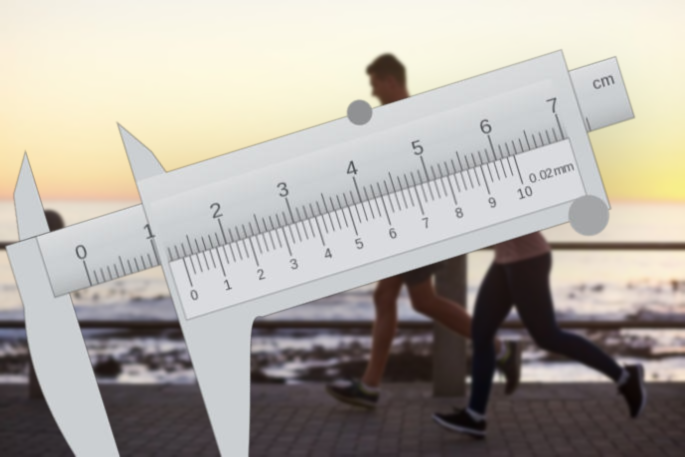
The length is 13.6mm
